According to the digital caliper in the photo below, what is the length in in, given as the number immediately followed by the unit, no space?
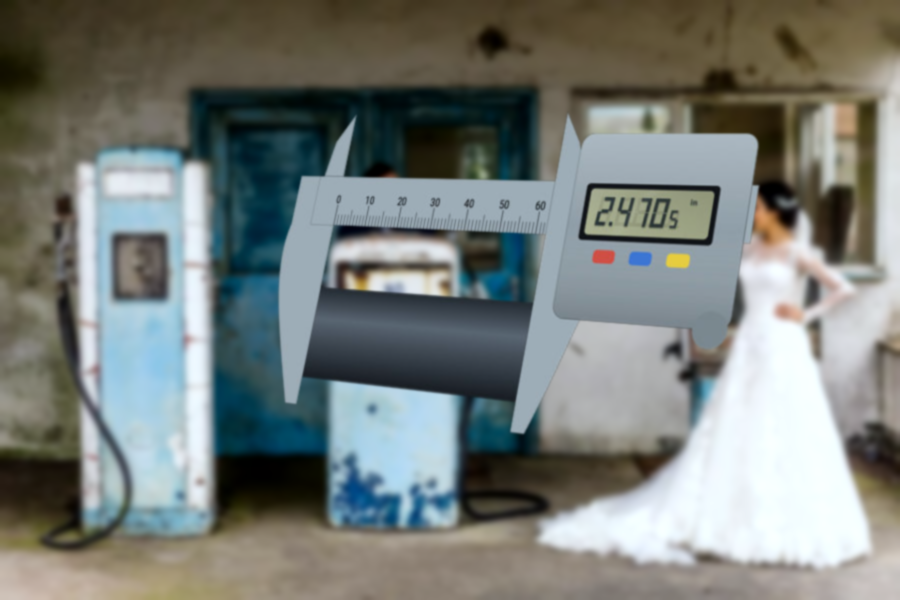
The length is 2.4705in
